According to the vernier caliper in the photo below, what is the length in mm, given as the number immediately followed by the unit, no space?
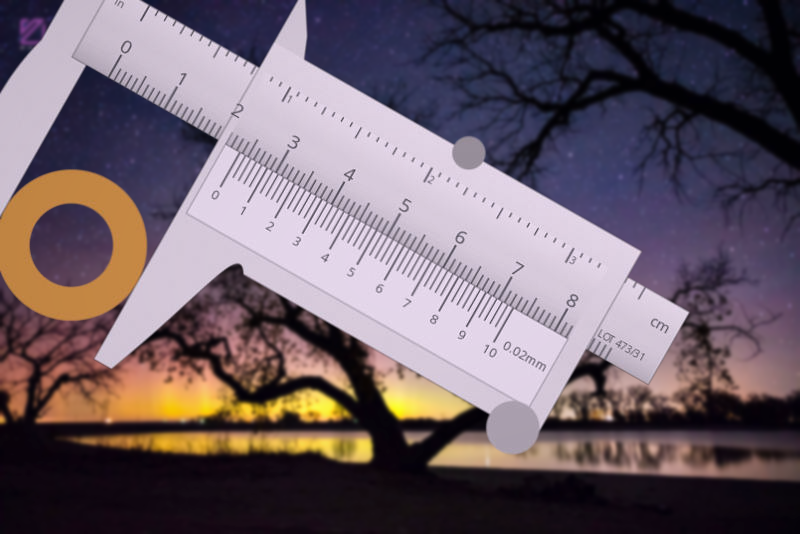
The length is 23.6mm
